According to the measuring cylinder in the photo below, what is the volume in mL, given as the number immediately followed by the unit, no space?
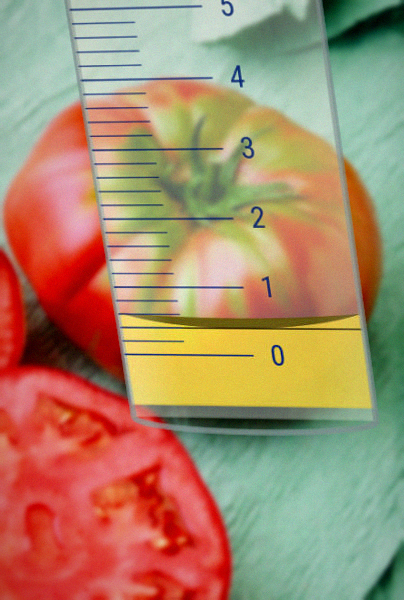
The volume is 0.4mL
